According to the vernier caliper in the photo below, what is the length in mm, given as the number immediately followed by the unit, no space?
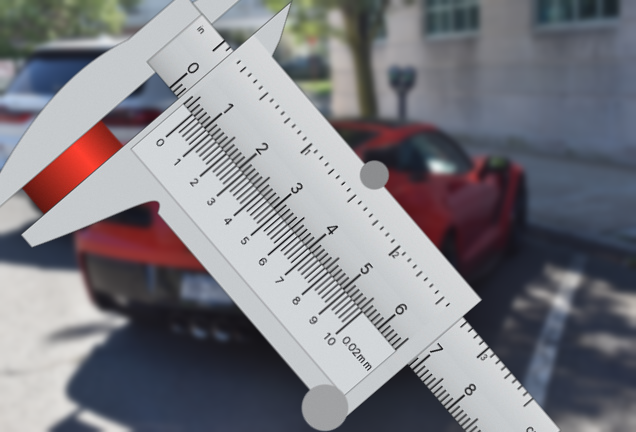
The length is 6.5mm
